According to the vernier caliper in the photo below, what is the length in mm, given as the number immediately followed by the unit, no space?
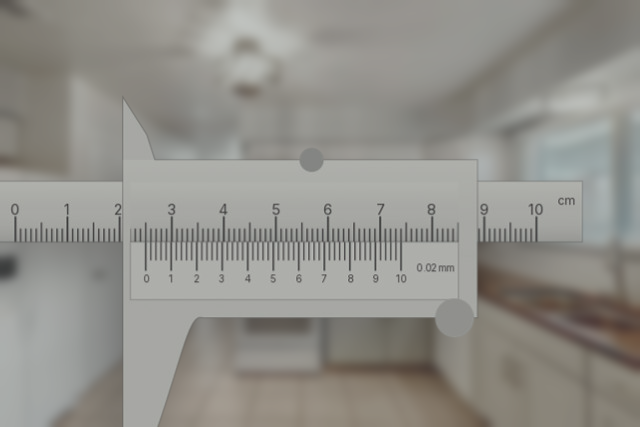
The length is 25.0mm
